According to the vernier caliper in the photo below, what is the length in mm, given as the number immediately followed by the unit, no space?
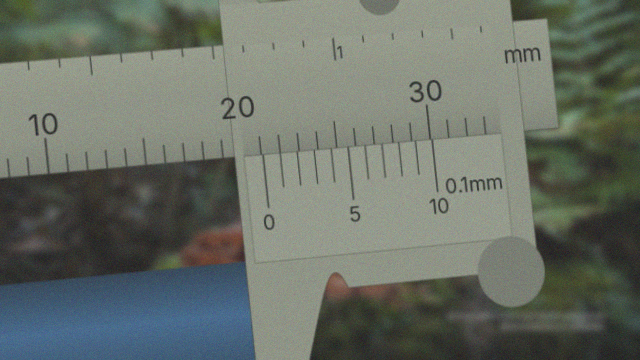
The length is 21.1mm
